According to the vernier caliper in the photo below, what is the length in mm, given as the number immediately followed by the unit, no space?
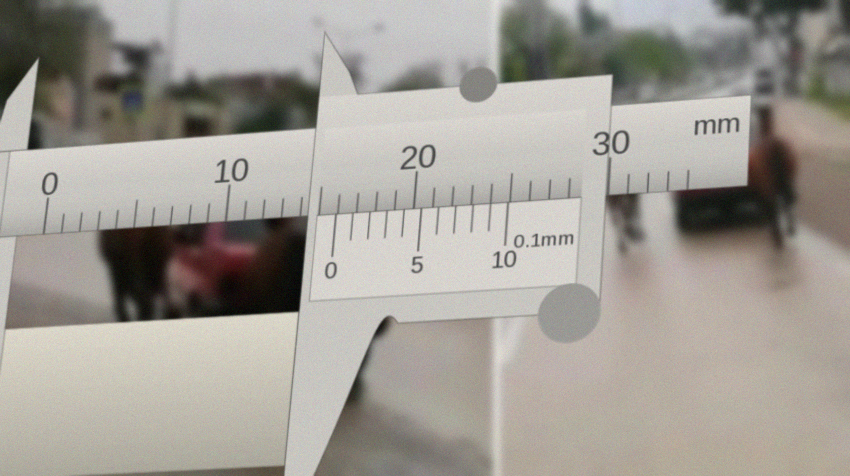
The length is 15.9mm
